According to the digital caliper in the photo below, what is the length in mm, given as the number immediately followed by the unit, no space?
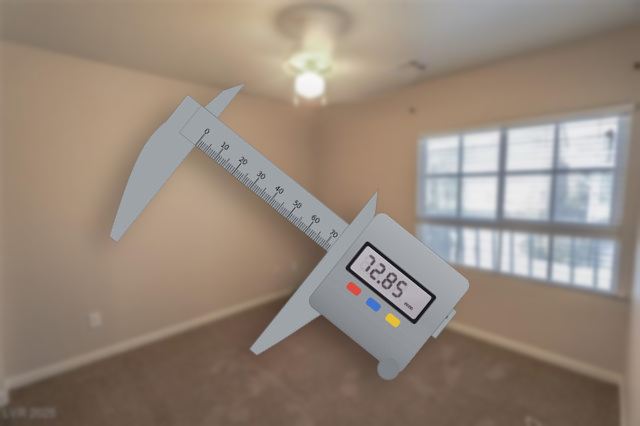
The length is 72.85mm
